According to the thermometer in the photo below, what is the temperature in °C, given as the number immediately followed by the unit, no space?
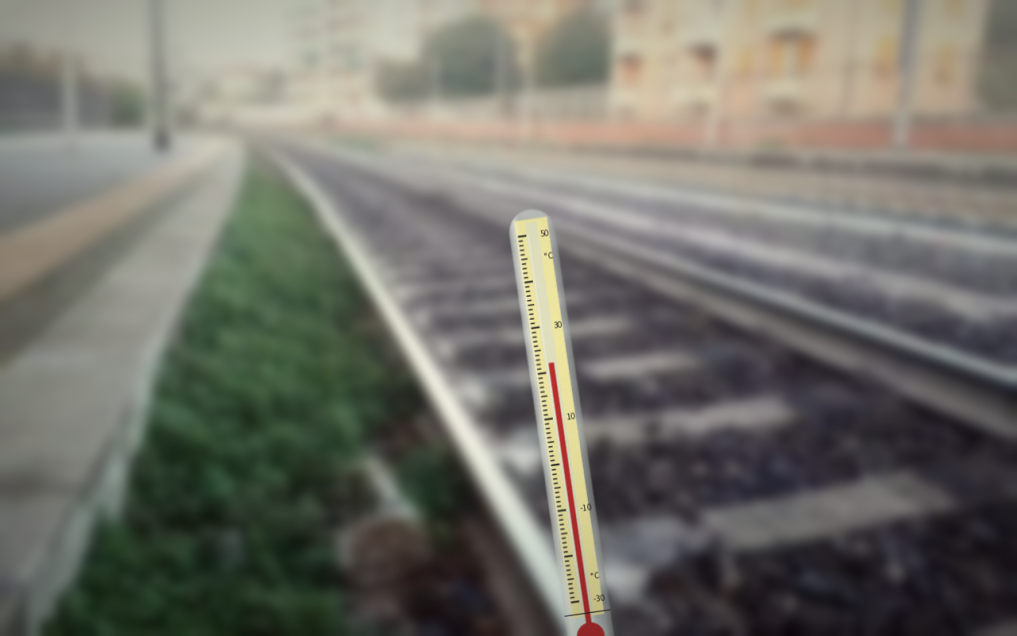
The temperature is 22°C
